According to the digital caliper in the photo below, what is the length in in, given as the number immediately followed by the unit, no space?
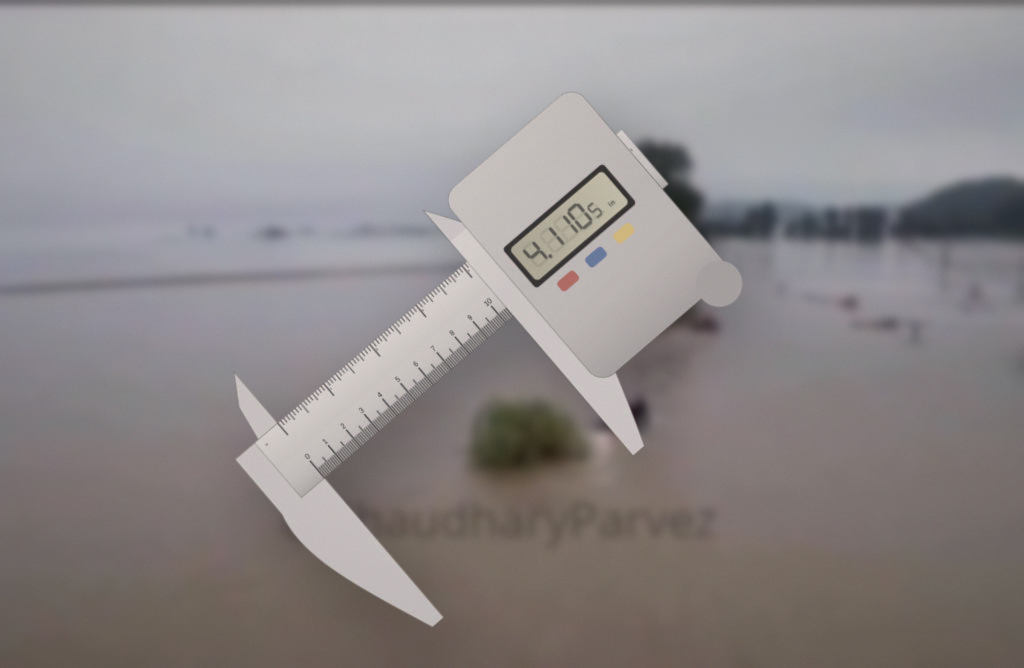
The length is 4.1105in
